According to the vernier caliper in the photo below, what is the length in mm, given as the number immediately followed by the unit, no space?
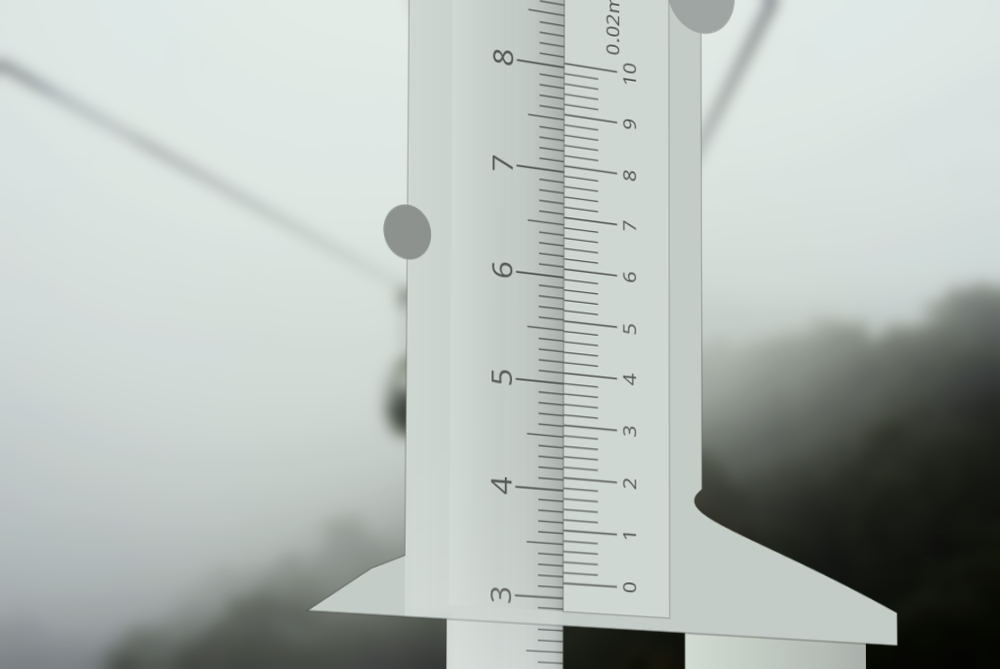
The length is 31.4mm
